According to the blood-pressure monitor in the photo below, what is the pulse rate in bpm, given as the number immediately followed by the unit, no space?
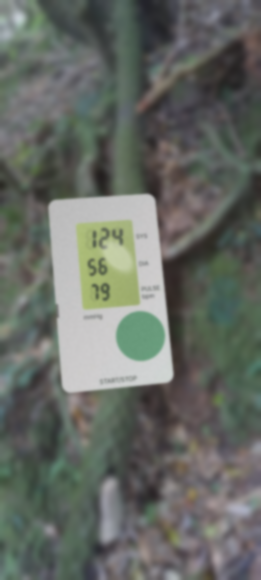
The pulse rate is 79bpm
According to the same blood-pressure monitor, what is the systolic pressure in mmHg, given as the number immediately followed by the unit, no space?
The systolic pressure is 124mmHg
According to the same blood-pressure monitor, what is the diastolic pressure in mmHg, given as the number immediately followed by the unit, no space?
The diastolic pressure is 56mmHg
